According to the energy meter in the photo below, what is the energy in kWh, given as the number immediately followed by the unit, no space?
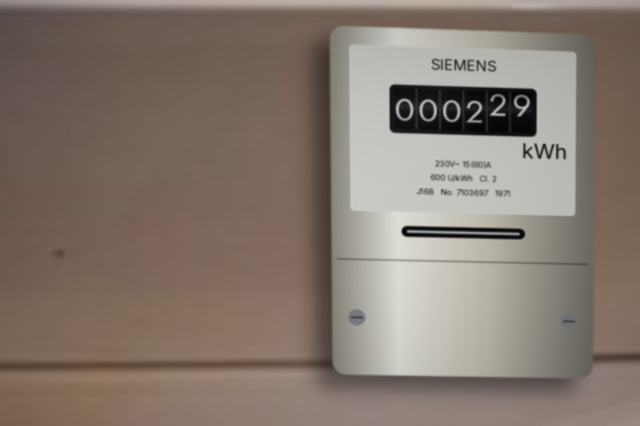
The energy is 229kWh
